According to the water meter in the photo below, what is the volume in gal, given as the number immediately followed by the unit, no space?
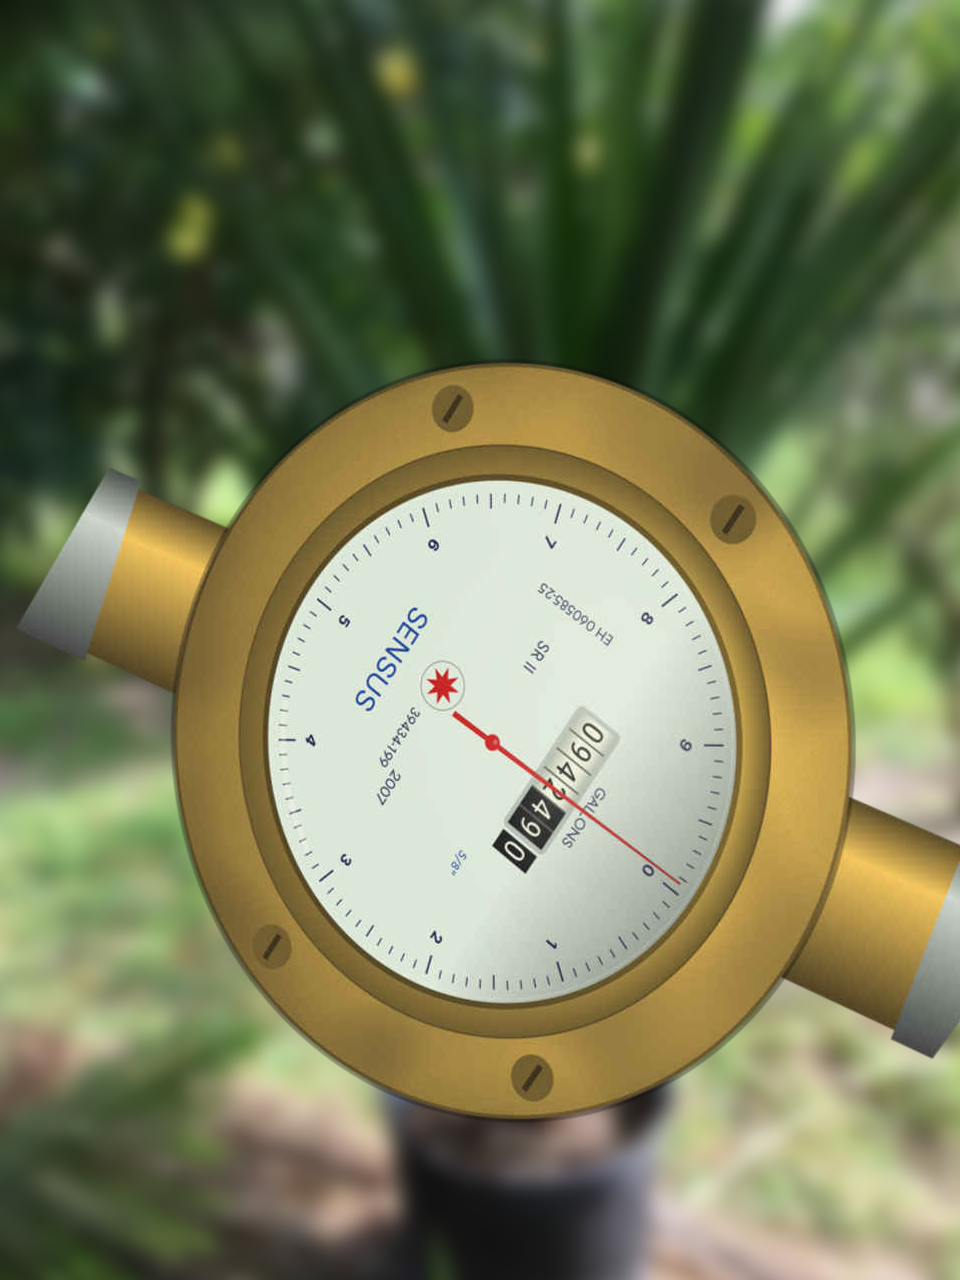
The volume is 942489.9gal
